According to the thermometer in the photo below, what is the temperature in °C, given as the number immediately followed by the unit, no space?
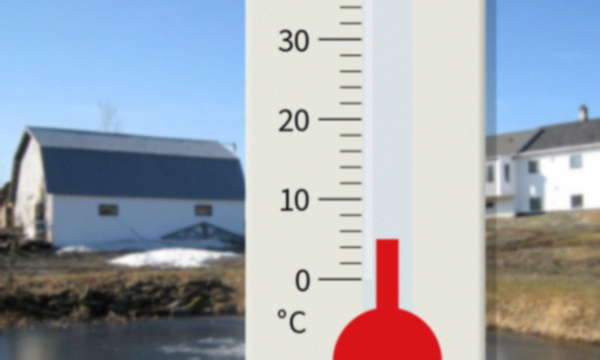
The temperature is 5°C
